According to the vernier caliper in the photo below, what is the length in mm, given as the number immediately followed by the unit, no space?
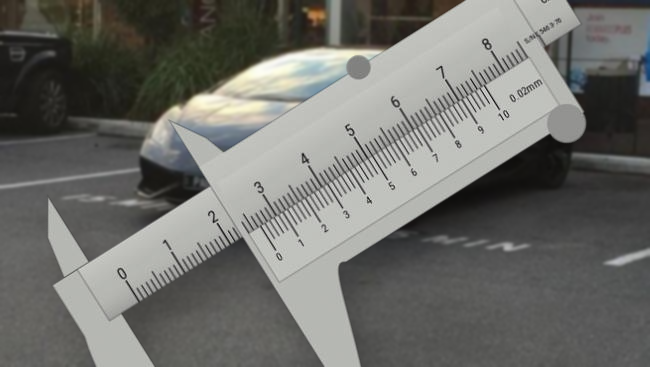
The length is 26.5mm
